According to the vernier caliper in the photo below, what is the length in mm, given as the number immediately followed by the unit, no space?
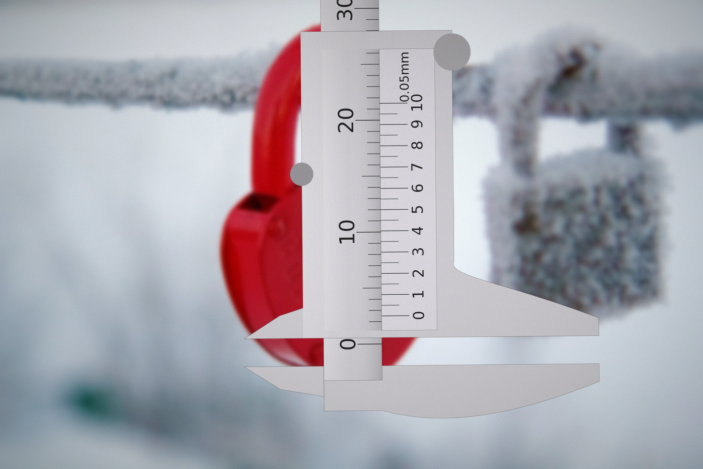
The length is 2.5mm
